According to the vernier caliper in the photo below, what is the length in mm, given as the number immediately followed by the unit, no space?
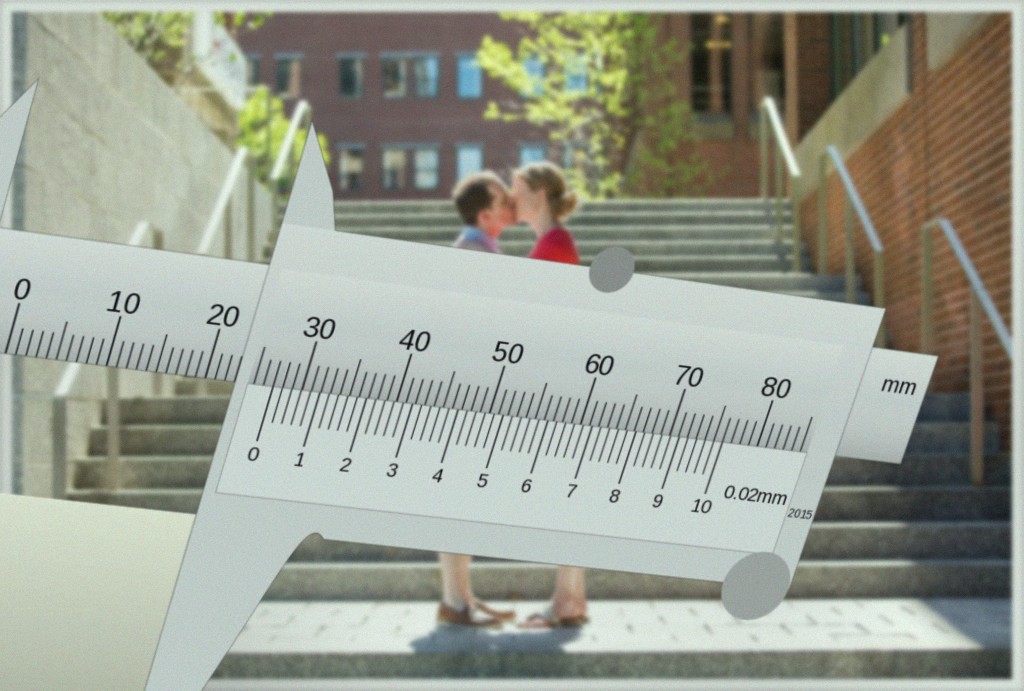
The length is 27.0mm
